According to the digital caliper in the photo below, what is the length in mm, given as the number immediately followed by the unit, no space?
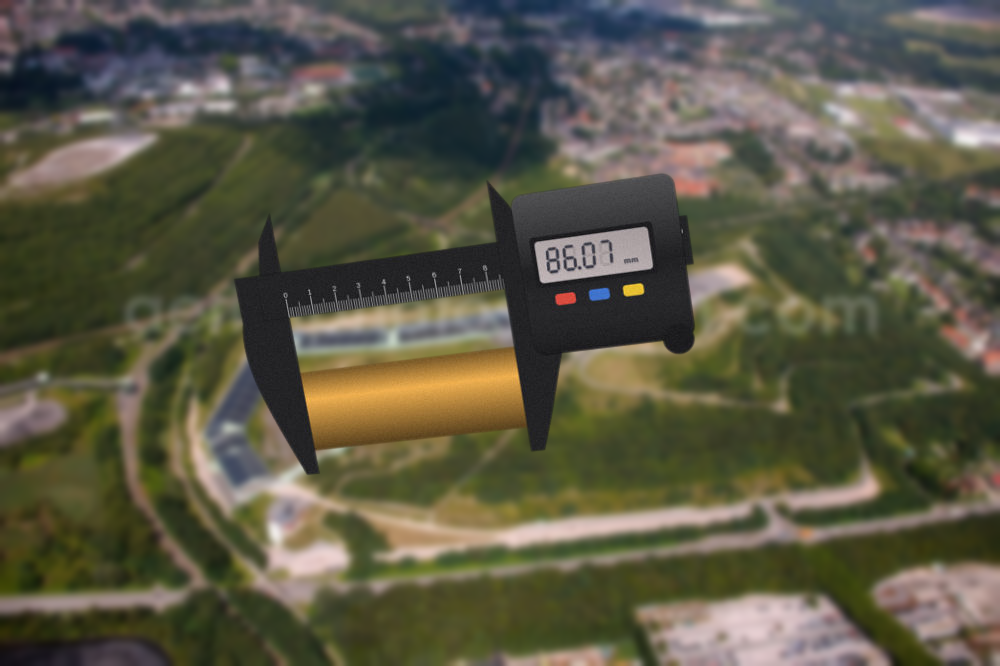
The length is 86.07mm
